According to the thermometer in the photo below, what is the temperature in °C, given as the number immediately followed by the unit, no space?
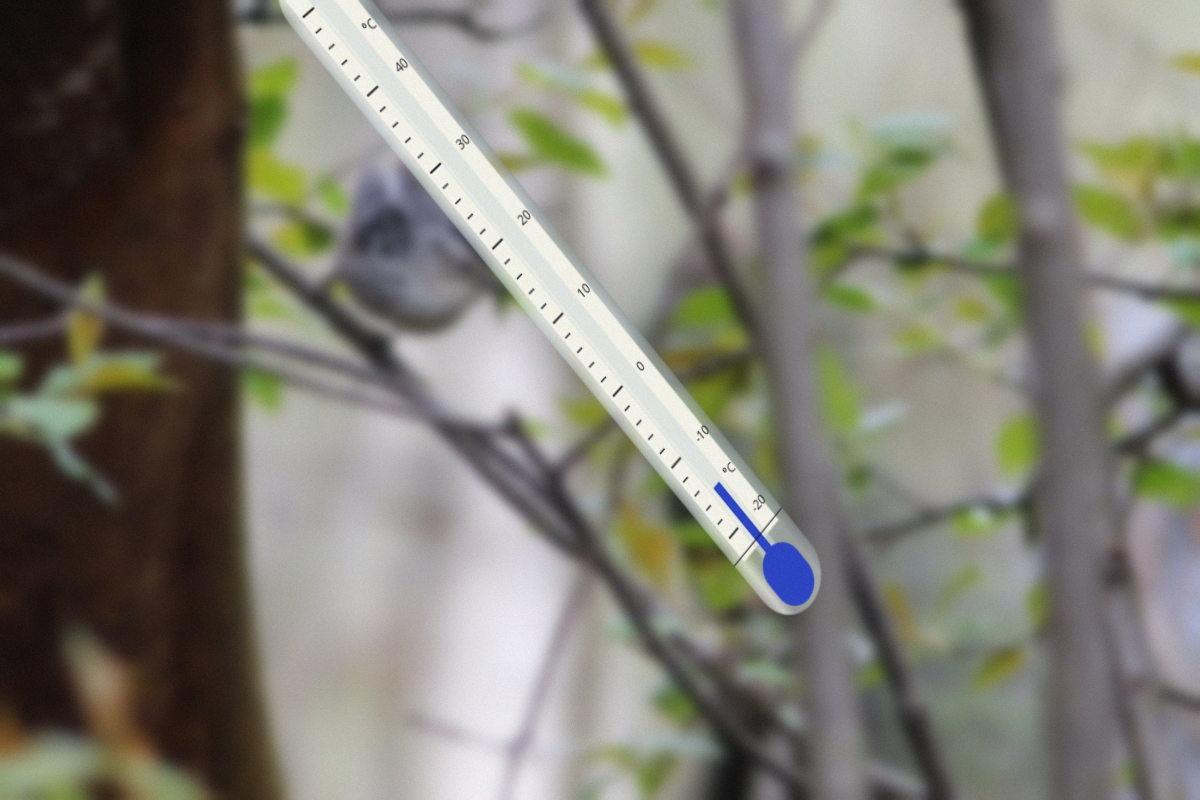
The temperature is -15°C
